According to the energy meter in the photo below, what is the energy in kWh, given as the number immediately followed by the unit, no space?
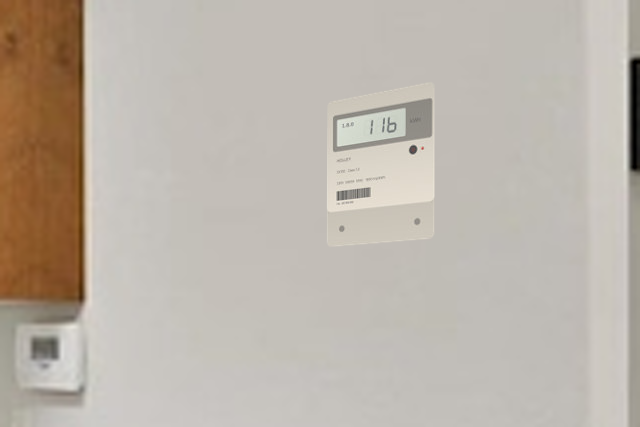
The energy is 116kWh
